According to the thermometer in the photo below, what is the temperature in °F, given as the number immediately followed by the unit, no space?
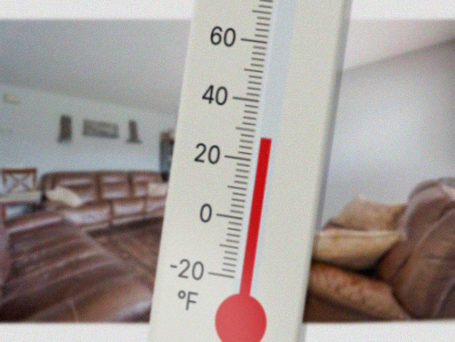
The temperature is 28°F
